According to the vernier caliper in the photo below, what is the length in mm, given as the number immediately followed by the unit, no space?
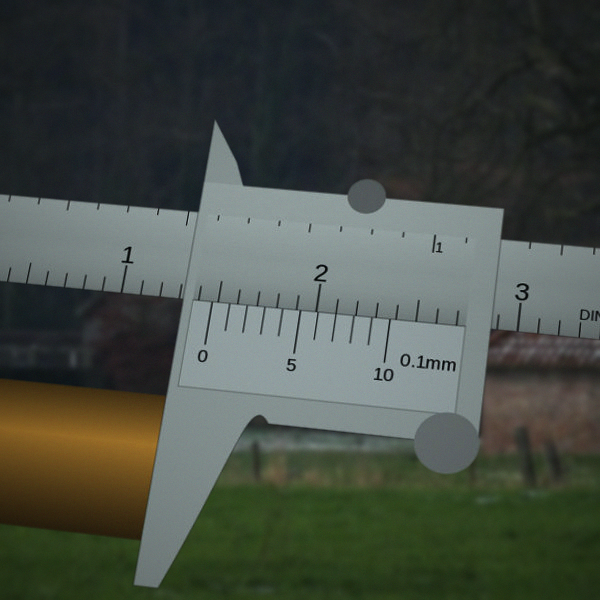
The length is 14.7mm
